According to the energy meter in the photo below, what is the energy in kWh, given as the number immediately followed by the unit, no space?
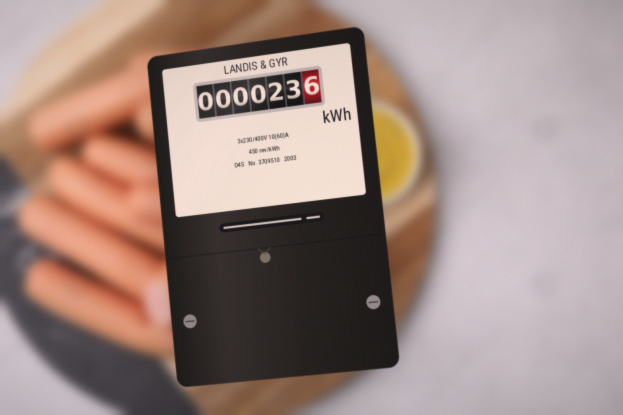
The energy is 23.6kWh
